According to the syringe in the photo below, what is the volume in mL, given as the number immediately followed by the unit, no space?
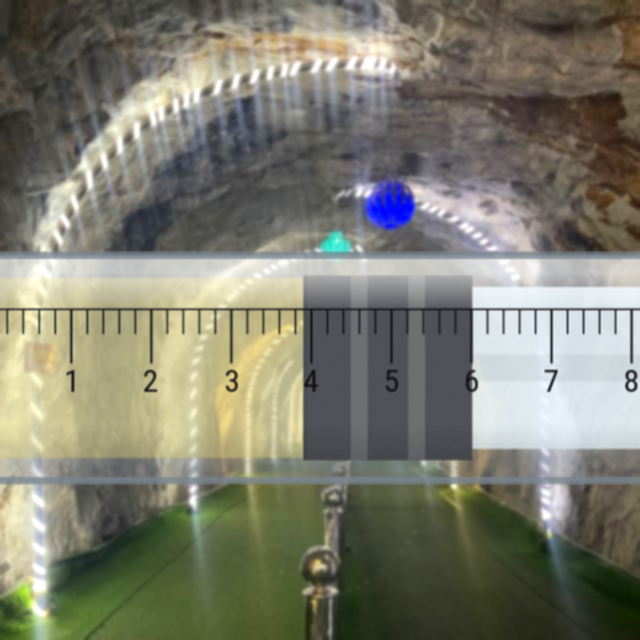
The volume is 3.9mL
